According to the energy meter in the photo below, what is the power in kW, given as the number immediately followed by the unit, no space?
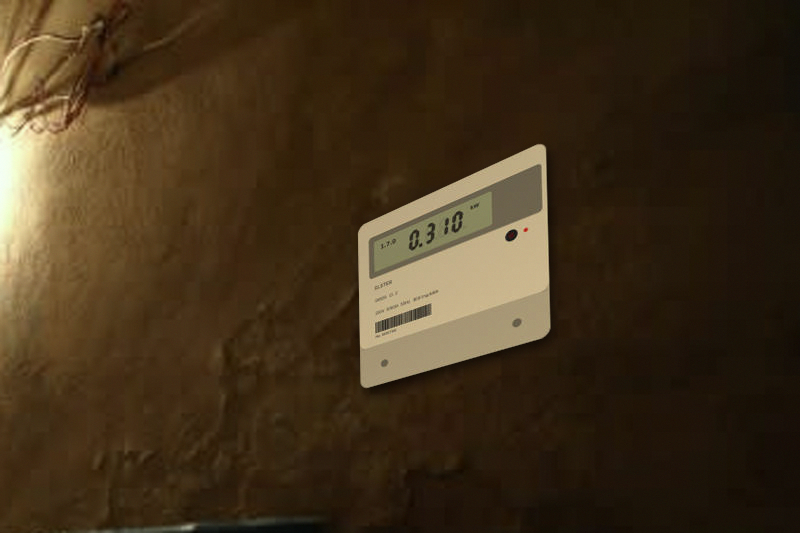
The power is 0.310kW
